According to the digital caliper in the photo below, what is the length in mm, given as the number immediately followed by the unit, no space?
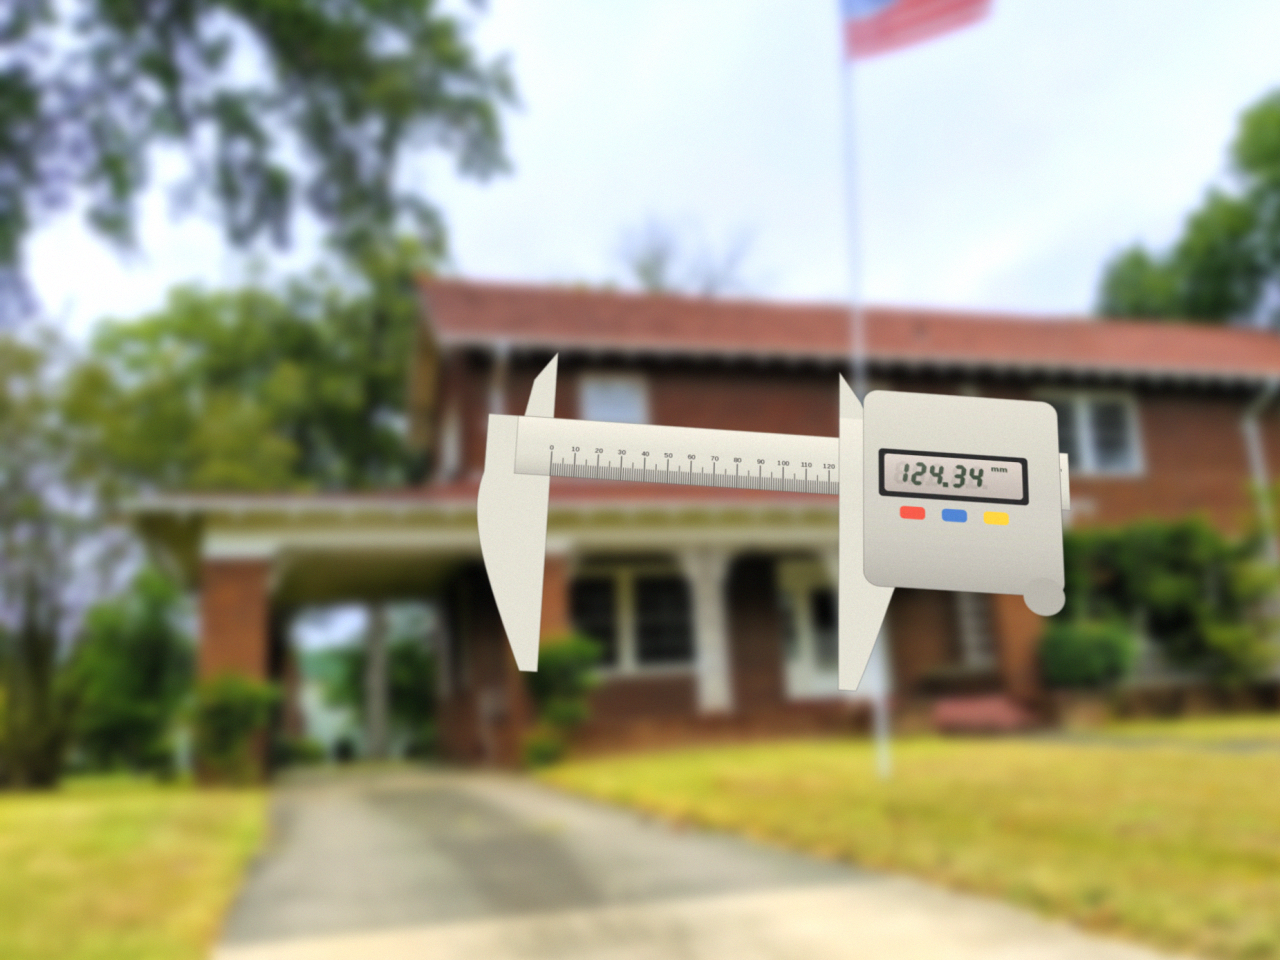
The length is 124.34mm
